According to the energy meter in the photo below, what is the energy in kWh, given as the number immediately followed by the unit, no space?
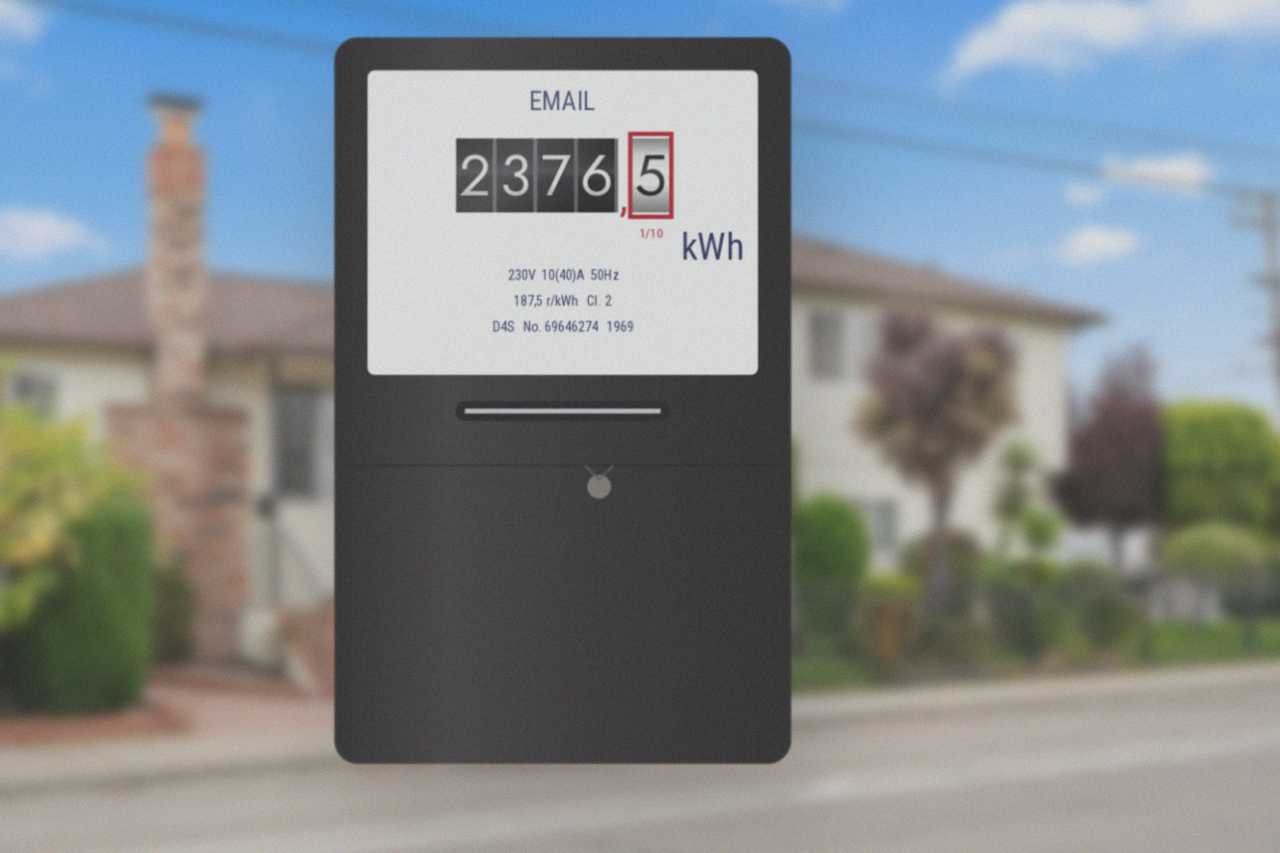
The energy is 2376.5kWh
